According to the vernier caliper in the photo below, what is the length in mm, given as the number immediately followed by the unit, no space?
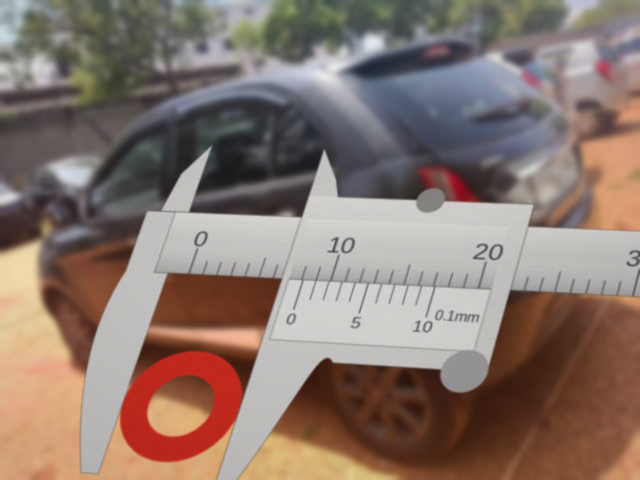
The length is 8.1mm
